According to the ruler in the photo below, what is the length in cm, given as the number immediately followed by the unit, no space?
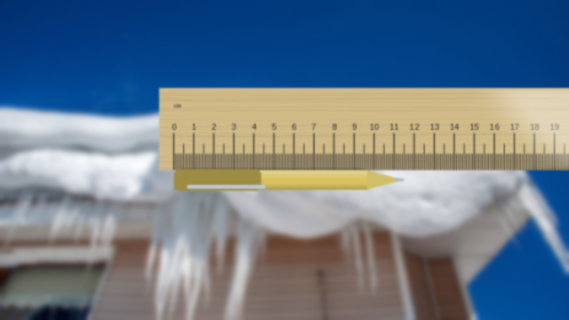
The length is 11.5cm
